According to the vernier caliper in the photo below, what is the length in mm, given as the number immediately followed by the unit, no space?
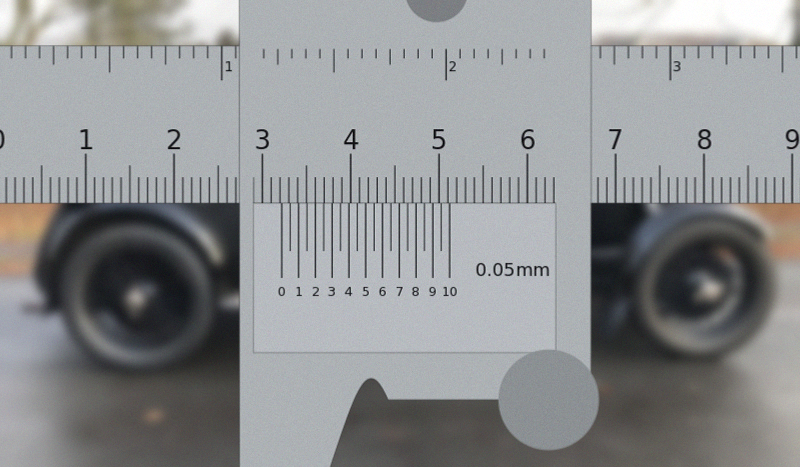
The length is 32.2mm
